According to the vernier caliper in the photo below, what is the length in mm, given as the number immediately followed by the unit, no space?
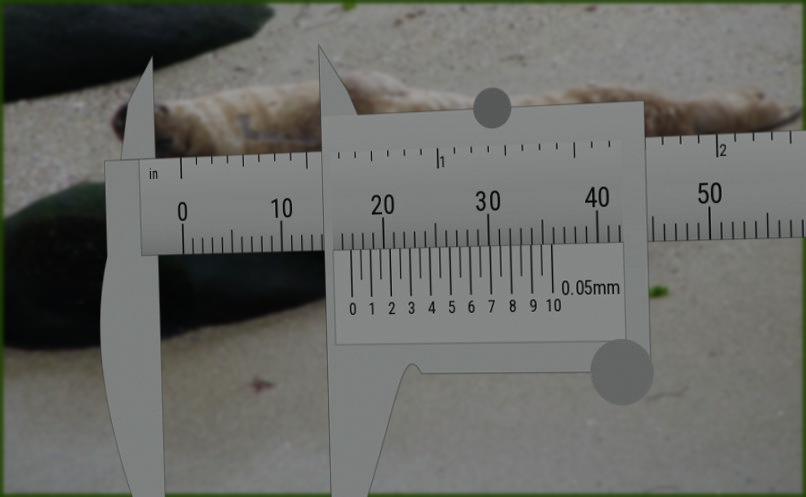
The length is 16.8mm
